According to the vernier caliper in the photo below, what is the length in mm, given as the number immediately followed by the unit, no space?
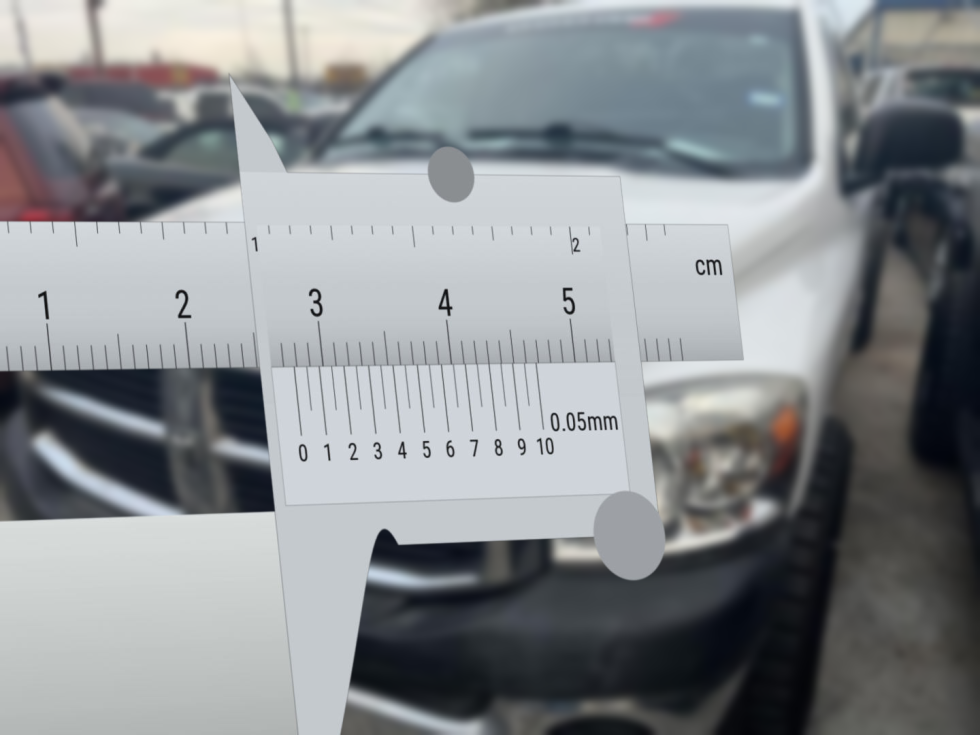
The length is 27.8mm
